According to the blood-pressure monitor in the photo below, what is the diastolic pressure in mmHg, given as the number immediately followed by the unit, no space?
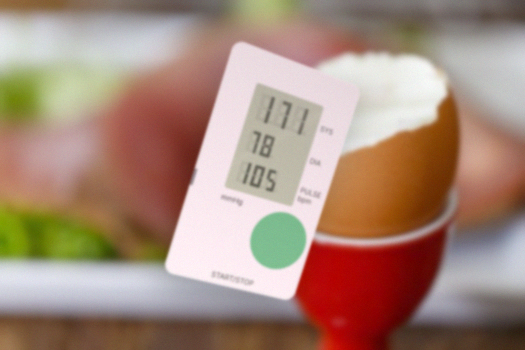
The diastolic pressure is 78mmHg
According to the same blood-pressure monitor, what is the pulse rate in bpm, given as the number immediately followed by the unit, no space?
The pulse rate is 105bpm
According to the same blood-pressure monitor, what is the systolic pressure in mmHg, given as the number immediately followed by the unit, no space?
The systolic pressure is 171mmHg
